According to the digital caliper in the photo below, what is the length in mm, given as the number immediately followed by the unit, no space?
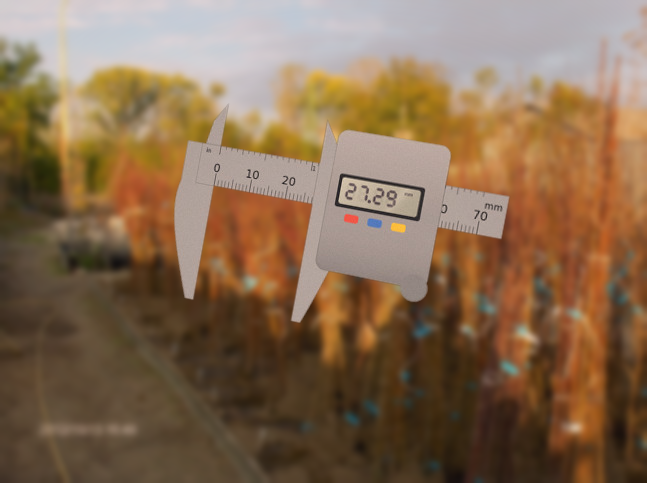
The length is 27.29mm
